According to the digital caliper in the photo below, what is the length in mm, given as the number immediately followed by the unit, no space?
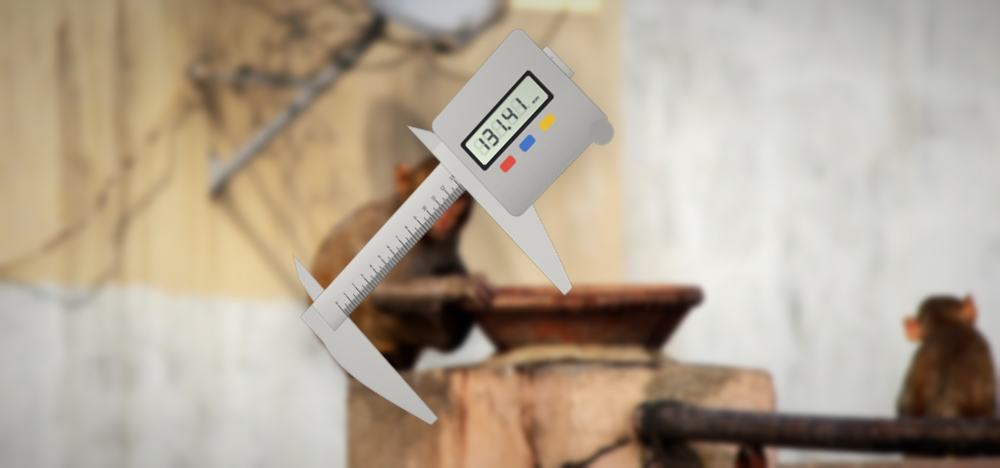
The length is 131.41mm
